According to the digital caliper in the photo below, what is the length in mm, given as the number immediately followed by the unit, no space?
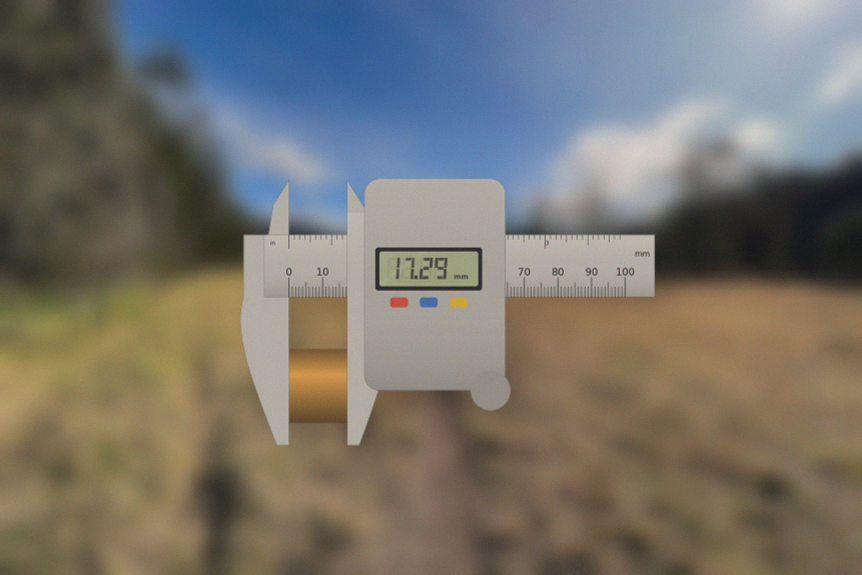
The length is 17.29mm
